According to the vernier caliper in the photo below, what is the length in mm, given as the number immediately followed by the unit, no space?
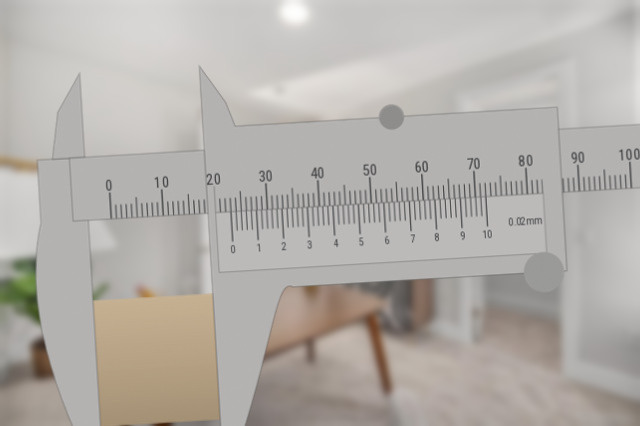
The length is 23.0mm
